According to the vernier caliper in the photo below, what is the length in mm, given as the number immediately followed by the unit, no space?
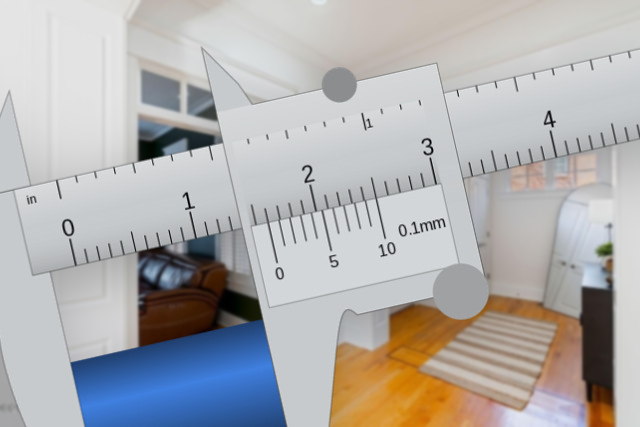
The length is 16.0mm
